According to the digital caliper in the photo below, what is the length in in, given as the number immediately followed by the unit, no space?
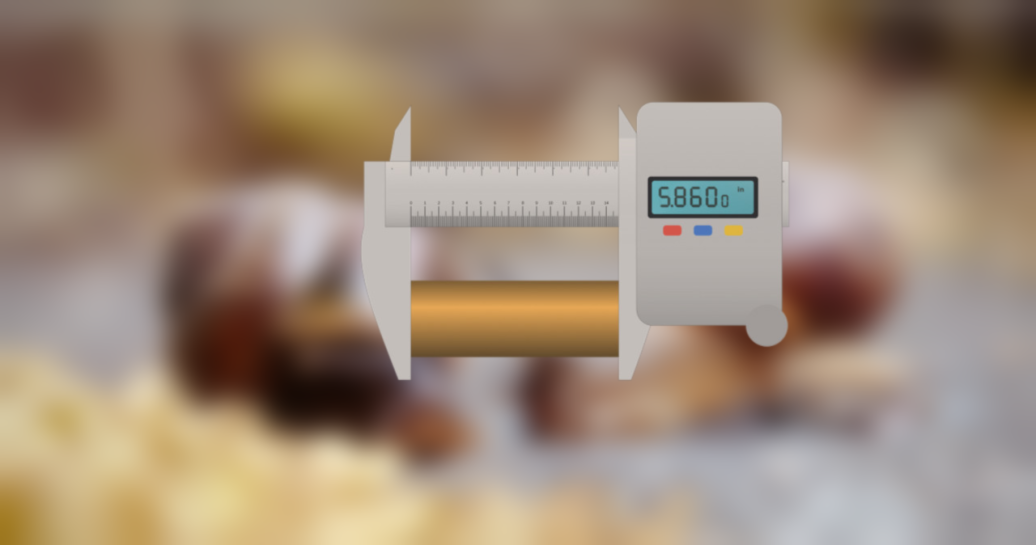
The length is 5.8600in
